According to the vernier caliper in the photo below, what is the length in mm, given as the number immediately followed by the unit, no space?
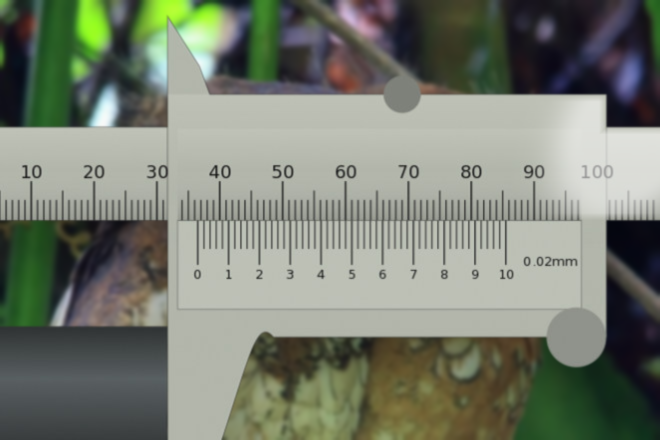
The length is 36.5mm
